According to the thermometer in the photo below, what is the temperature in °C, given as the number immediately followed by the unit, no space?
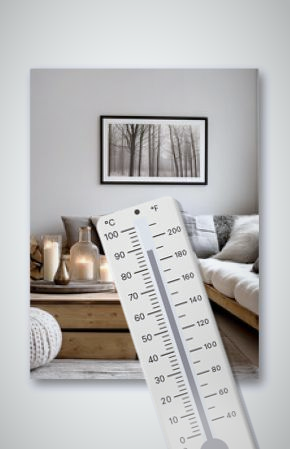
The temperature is 88°C
